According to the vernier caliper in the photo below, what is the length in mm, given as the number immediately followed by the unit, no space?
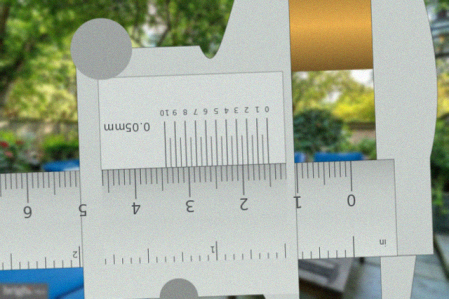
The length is 15.2mm
